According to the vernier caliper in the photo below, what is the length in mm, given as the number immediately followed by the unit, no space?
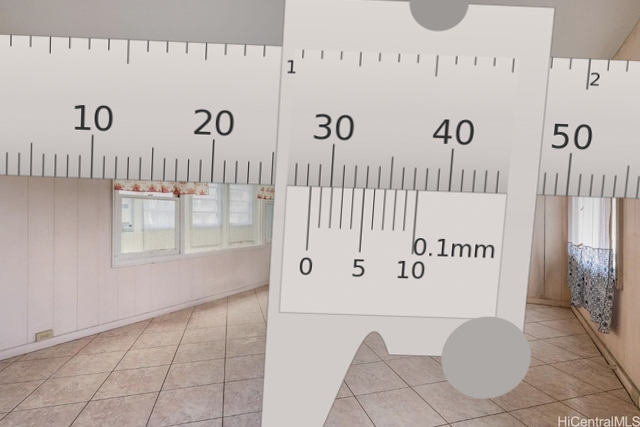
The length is 28.3mm
